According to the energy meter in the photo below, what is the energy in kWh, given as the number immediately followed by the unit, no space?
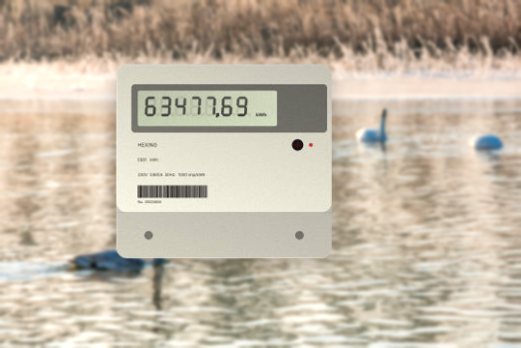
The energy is 63477.69kWh
